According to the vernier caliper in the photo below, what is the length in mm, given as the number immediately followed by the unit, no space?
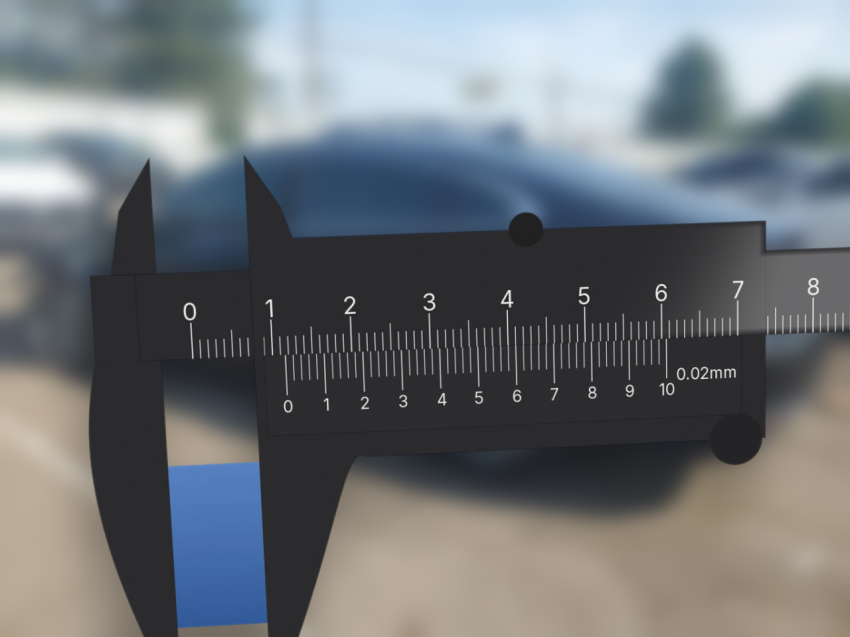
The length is 11.6mm
